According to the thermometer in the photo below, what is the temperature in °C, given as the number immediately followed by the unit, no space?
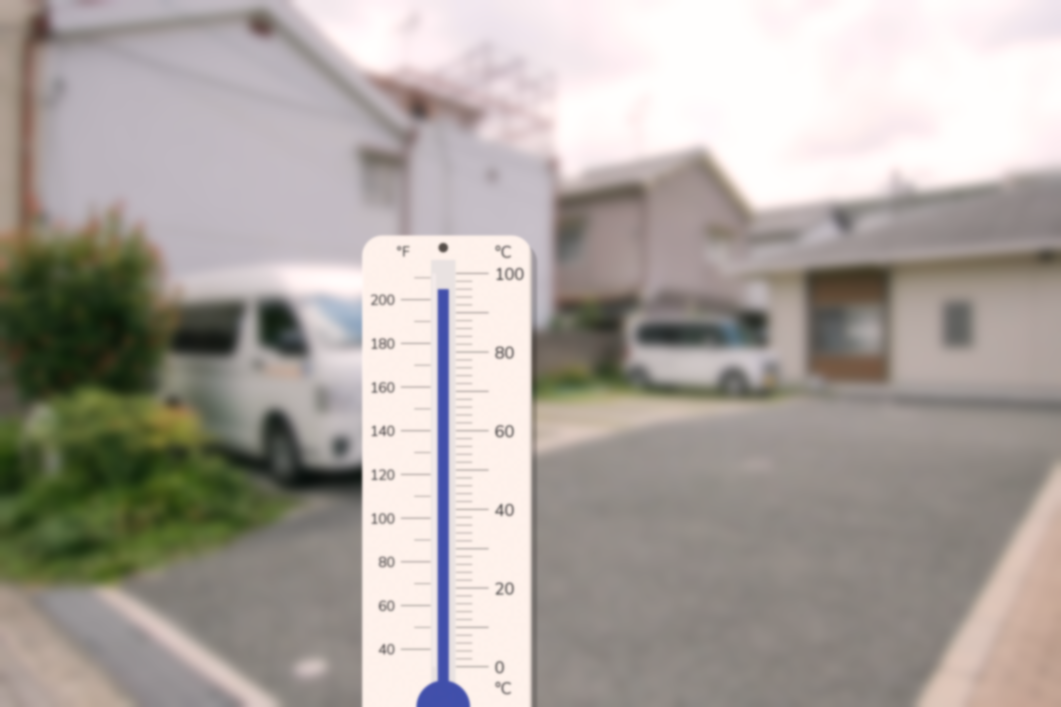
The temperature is 96°C
